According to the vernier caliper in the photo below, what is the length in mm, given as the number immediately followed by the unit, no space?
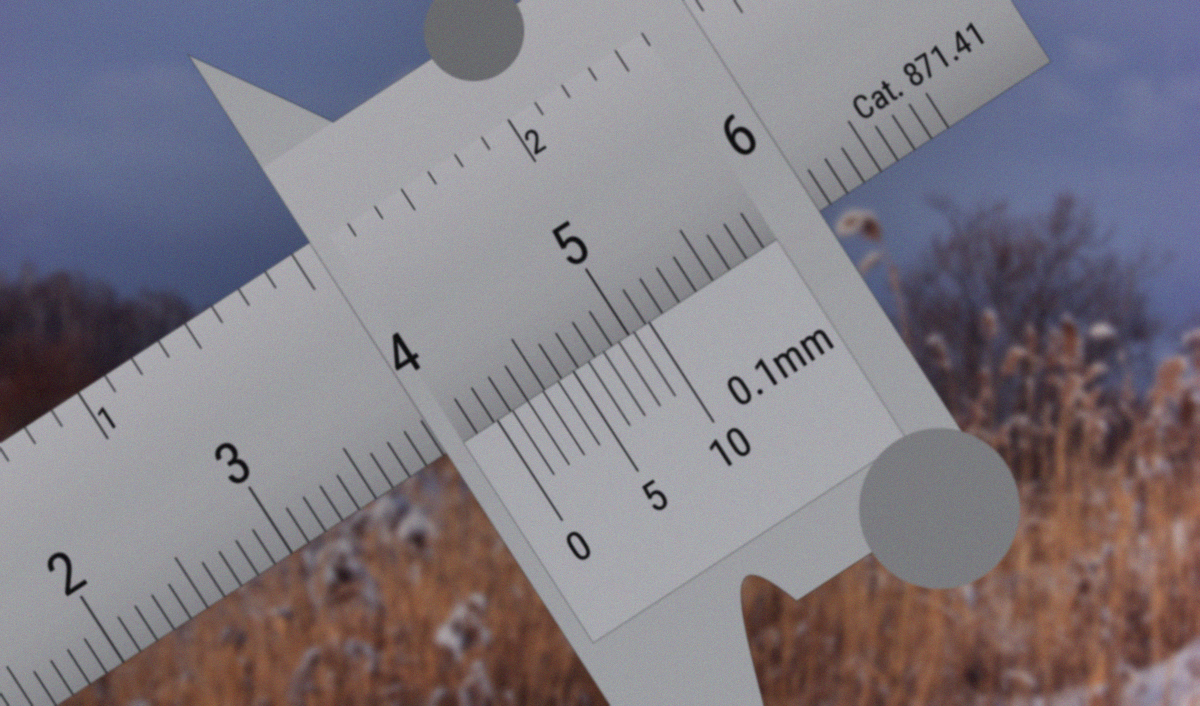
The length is 42.2mm
